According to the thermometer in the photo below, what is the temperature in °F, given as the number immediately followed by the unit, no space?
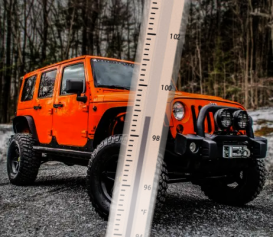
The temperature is 98.8°F
